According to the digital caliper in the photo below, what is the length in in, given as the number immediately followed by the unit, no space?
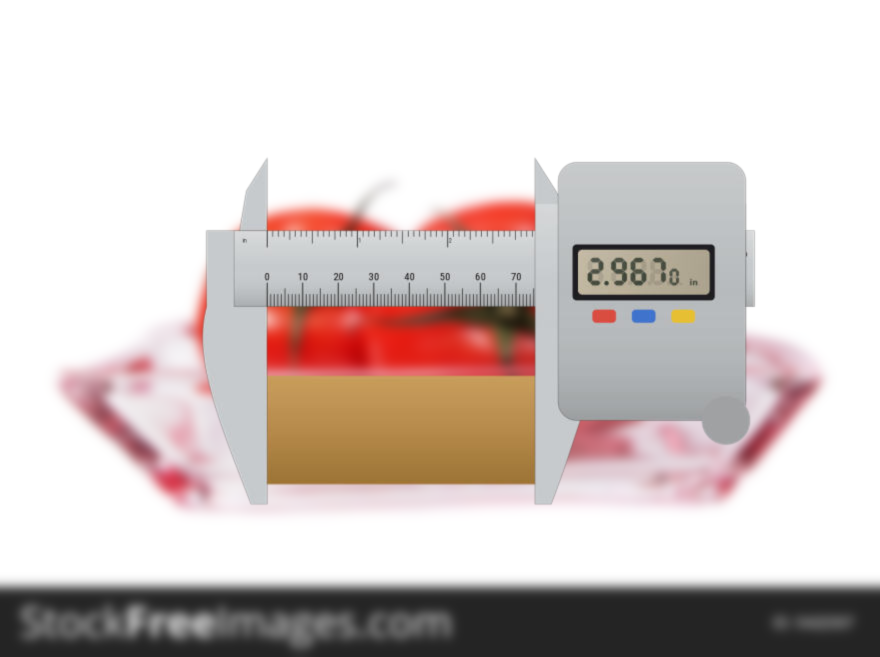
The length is 2.9670in
